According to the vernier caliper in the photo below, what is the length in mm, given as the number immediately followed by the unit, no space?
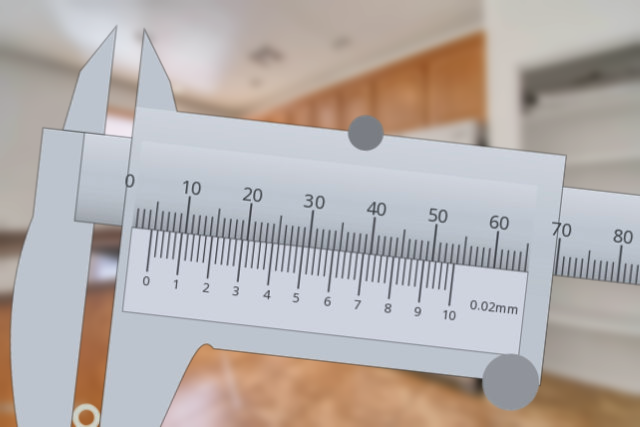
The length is 4.5mm
